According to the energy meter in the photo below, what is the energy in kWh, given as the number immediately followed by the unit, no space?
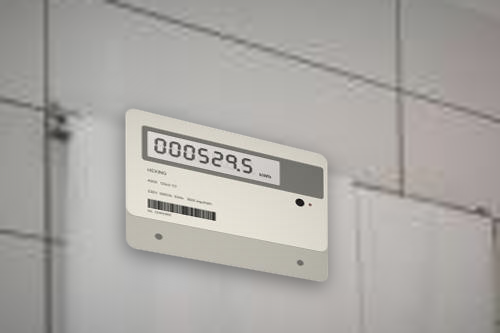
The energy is 529.5kWh
